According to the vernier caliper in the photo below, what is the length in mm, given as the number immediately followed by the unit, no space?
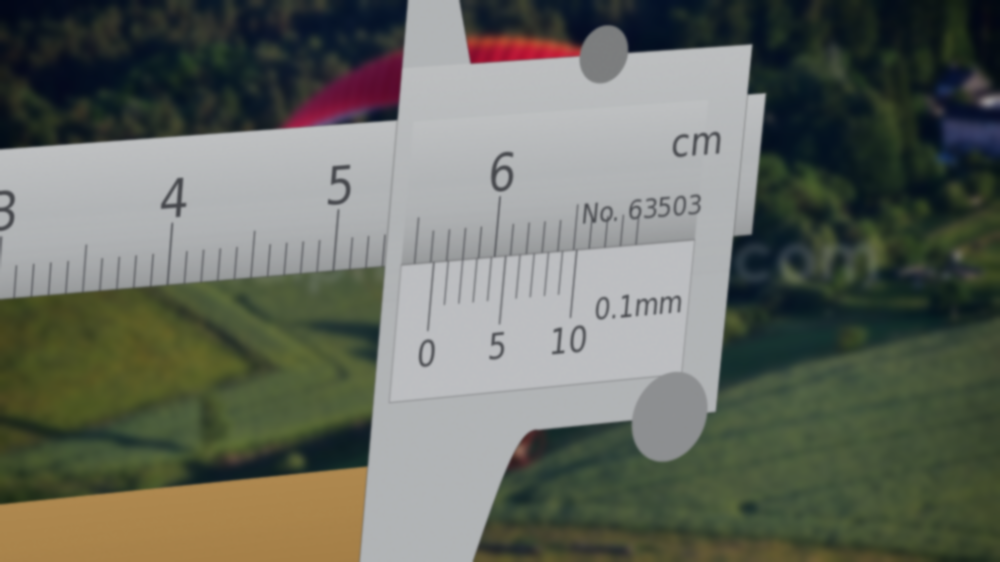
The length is 56.2mm
